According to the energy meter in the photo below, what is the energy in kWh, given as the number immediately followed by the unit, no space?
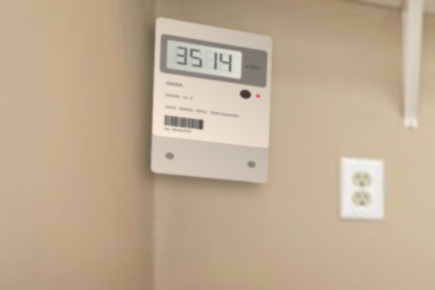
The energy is 3514kWh
